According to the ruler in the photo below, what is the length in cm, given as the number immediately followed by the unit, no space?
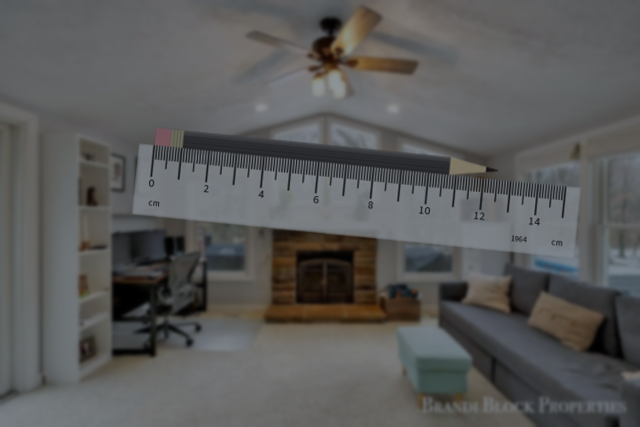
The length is 12.5cm
